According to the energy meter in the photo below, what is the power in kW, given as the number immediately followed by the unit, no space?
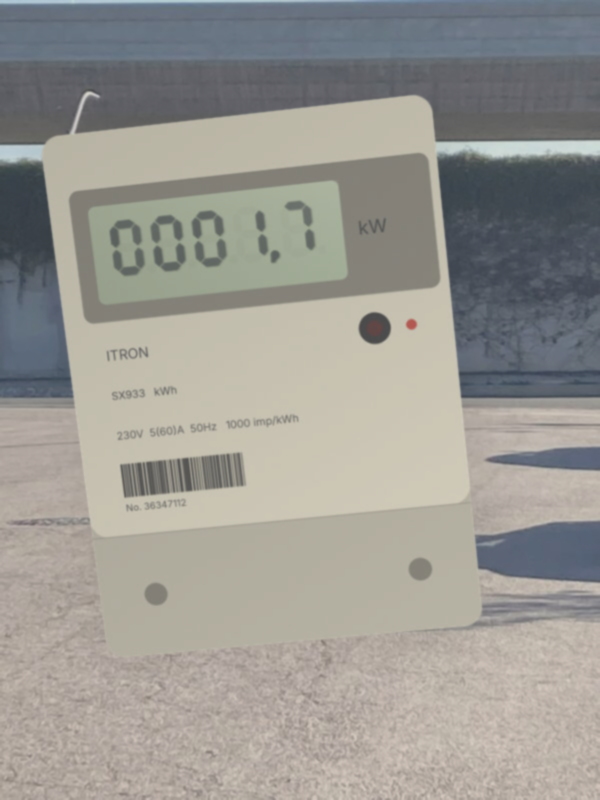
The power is 1.7kW
